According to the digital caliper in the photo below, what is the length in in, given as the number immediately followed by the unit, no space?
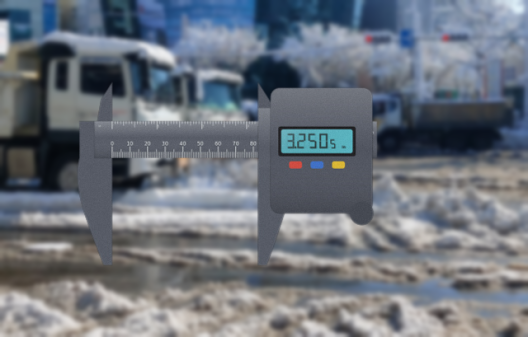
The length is 3.2505in
